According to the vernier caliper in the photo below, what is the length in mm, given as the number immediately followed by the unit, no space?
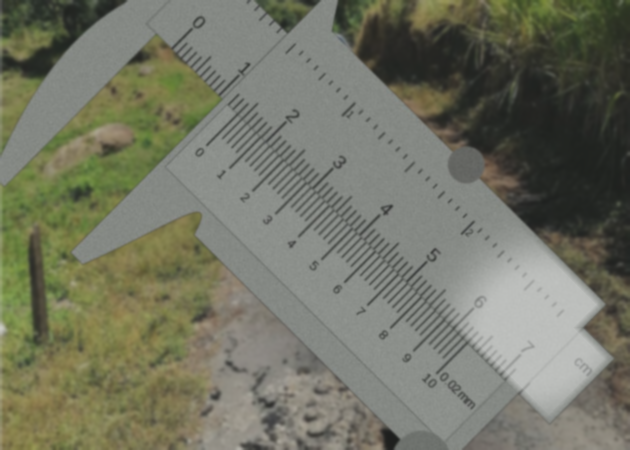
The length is 14.0mm
